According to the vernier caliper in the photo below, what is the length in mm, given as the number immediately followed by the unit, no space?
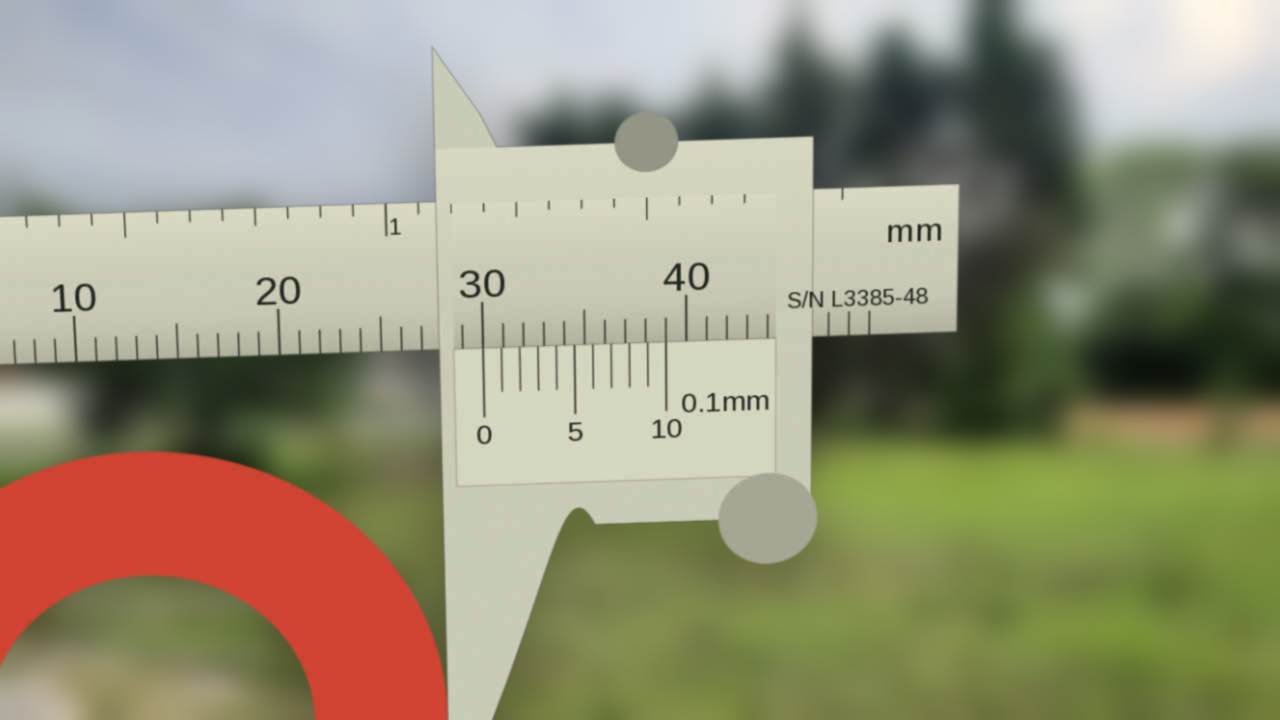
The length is 30.0mm
